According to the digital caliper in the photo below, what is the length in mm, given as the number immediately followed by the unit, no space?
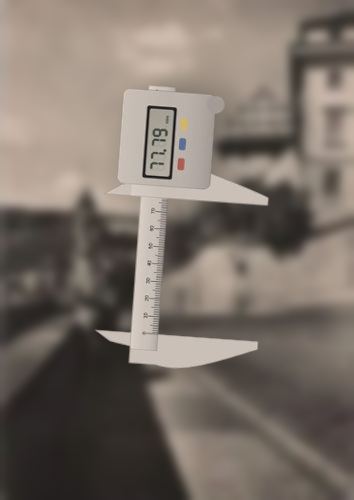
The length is 77.79mm
